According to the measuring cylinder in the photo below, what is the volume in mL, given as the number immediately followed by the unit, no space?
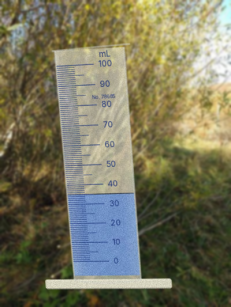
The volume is 35mL
